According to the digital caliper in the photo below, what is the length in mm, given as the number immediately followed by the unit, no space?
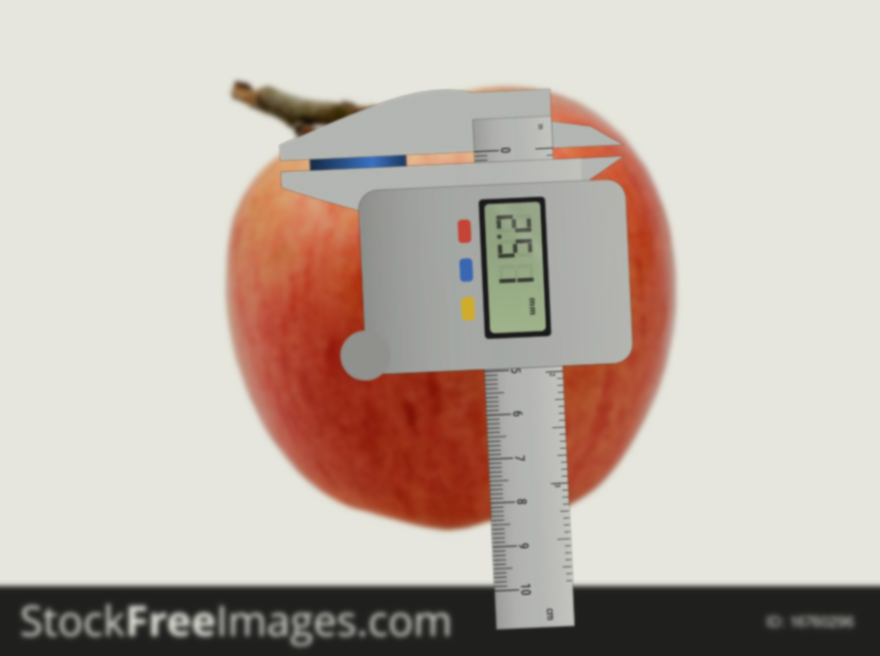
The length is 2.51mm
